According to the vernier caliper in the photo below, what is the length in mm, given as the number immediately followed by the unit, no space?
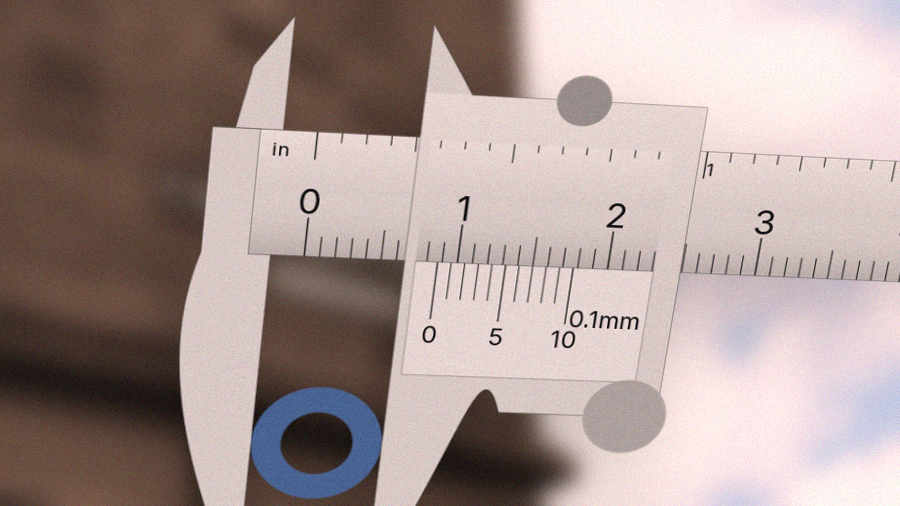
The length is 8.7mm
